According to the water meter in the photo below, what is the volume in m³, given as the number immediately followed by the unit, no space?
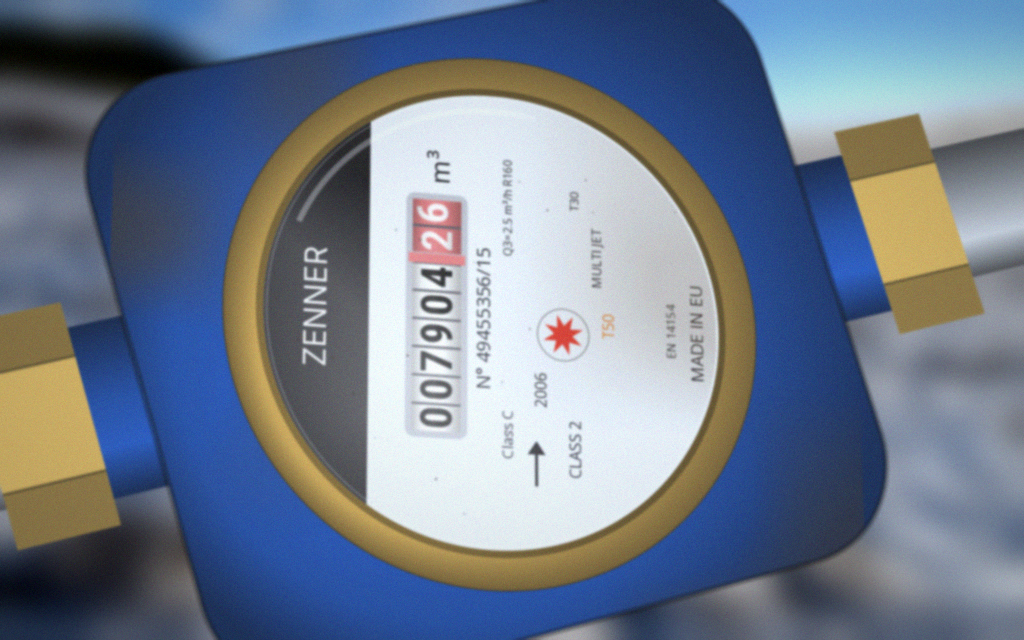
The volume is 7904.26m³
